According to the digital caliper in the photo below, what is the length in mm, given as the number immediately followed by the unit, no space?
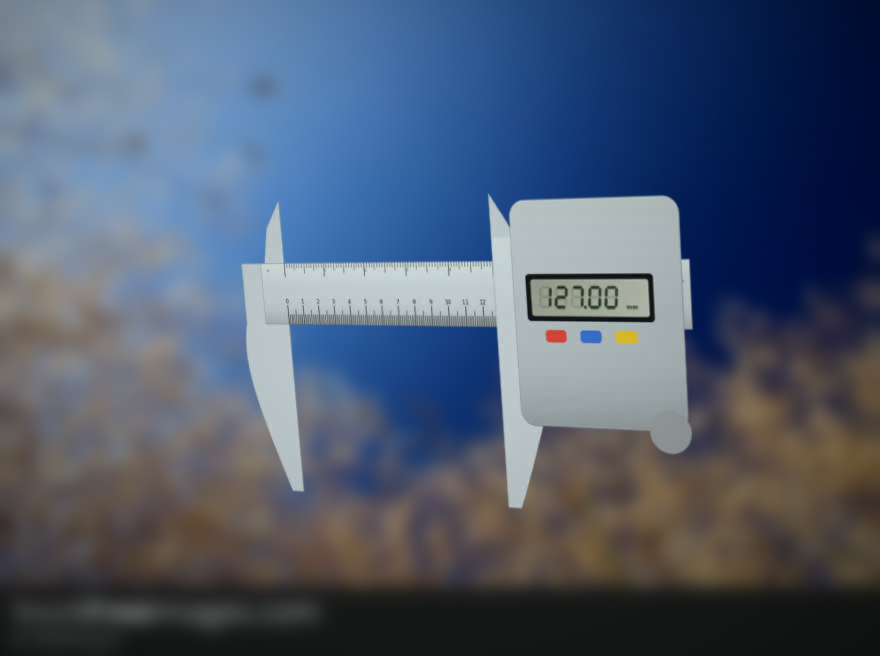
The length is 127.00mm
